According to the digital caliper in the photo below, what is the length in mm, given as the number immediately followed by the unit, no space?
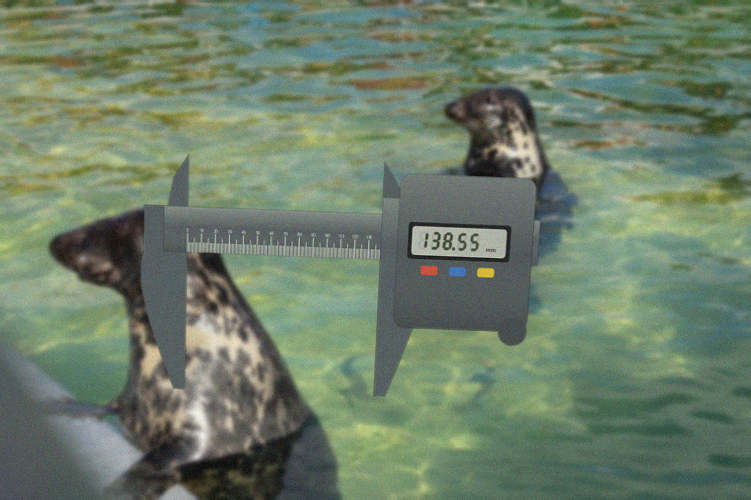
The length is 138.55mm
